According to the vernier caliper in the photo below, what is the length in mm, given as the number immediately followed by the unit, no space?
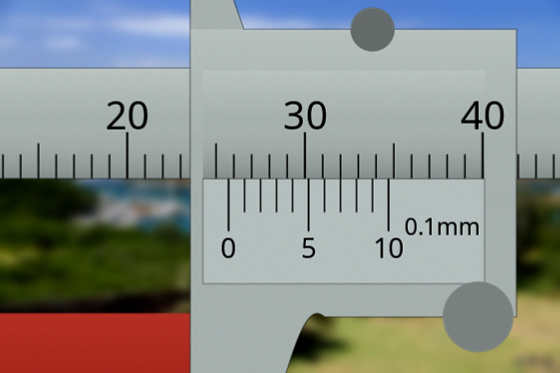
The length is 25.7mm
